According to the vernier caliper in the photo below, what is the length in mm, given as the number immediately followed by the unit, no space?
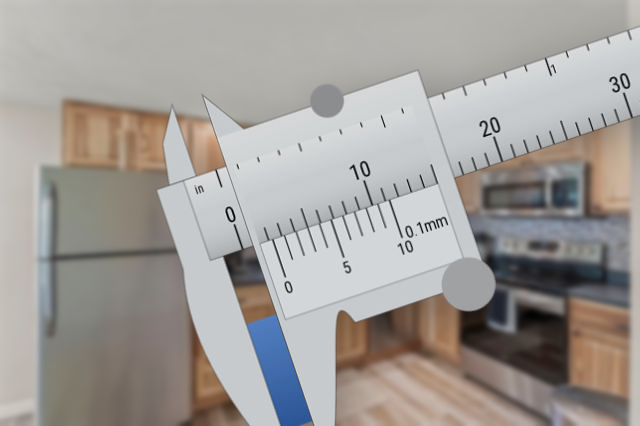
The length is 2.3mm
